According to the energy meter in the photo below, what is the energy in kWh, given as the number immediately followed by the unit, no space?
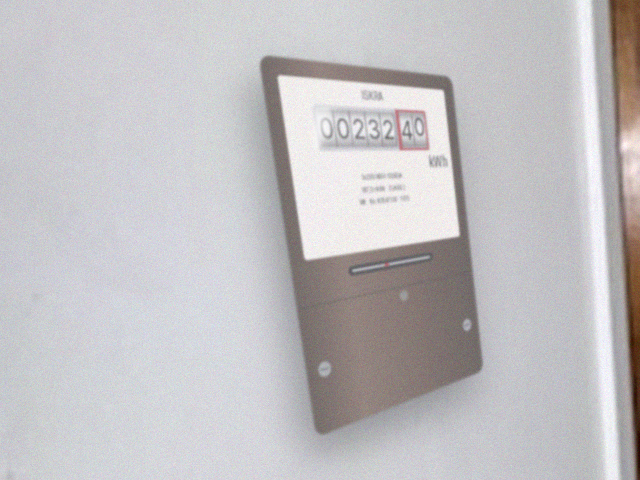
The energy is 232.40kWh
